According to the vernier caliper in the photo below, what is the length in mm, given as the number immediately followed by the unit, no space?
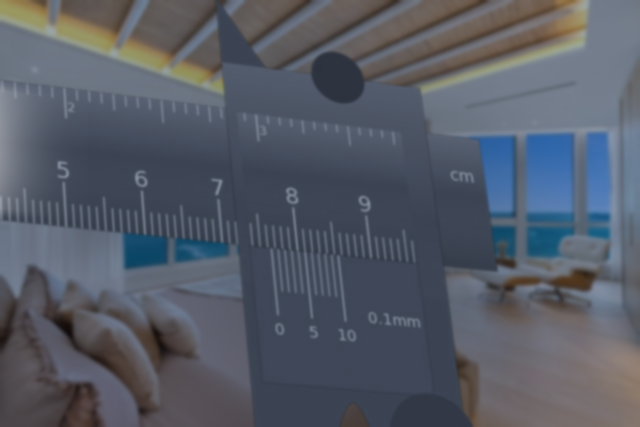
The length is 76.5mm
